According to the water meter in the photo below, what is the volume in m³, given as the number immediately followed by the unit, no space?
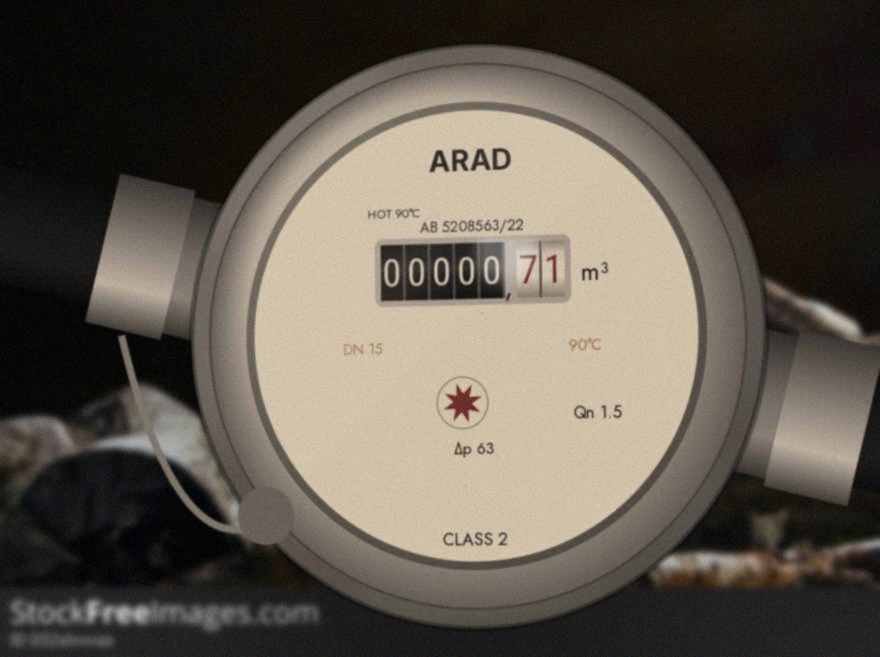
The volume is 0.71m³
